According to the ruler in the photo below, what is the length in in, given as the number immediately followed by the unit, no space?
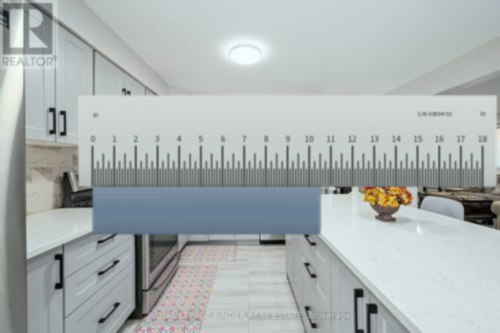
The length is 10.5in
